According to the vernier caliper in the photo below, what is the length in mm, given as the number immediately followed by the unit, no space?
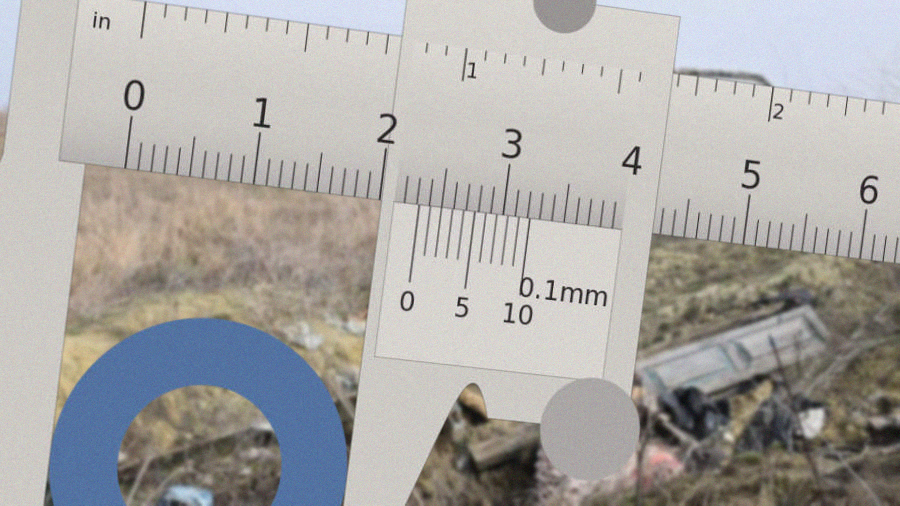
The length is 23.2mm
